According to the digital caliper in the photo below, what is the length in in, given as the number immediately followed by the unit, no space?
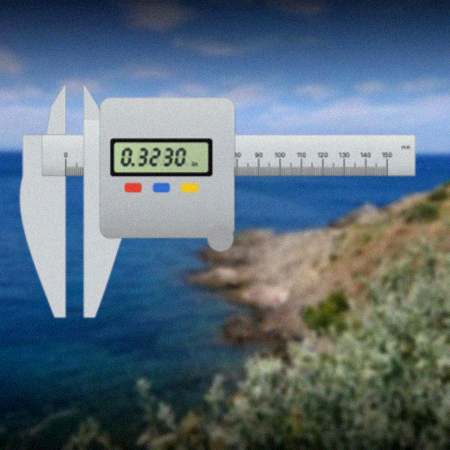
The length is 0.3230in
